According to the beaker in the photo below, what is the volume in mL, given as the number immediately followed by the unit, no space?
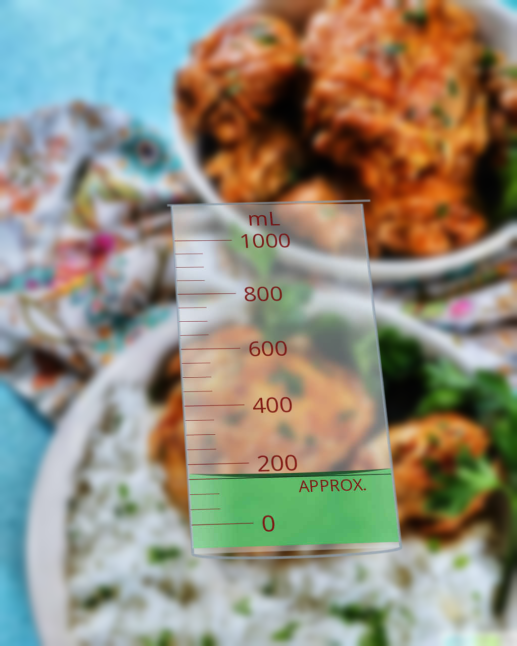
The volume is 150mL
